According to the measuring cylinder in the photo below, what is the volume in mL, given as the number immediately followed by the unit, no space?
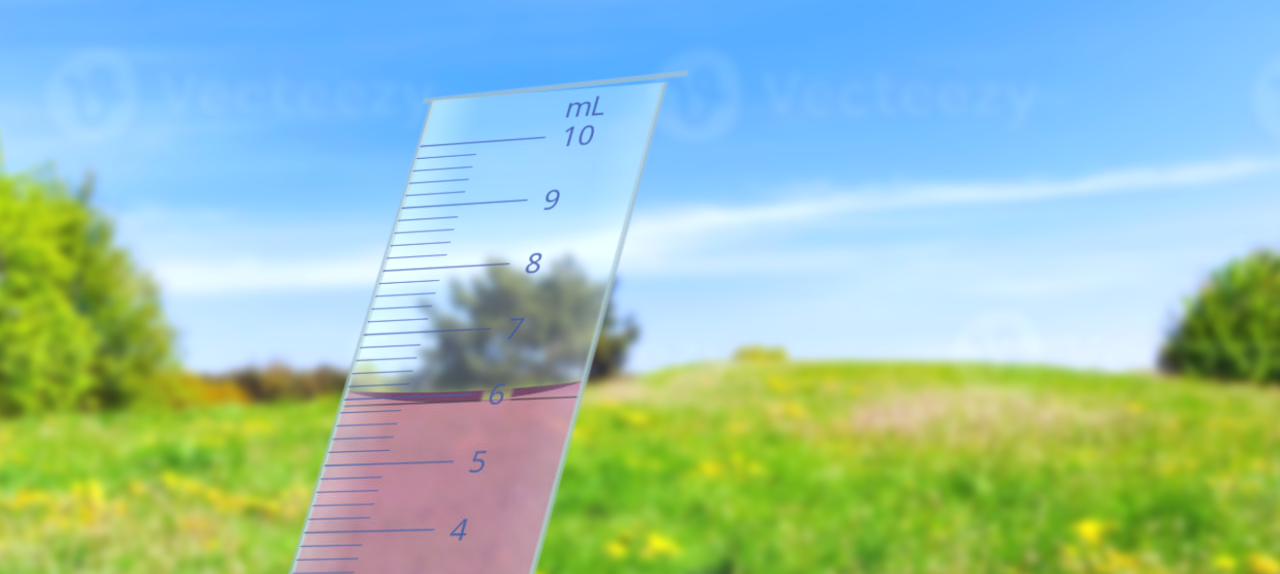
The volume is 5.9mL
